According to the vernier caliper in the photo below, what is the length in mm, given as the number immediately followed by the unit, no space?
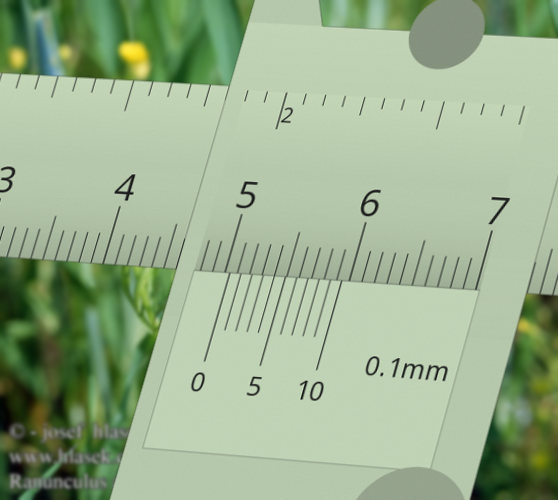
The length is 50.4mm
